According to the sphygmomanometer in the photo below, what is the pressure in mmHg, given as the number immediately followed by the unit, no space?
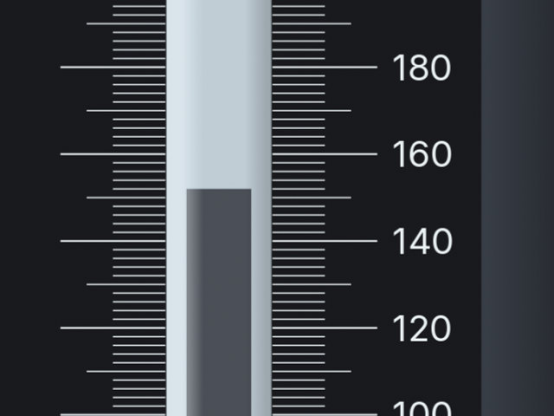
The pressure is 152mmHg
